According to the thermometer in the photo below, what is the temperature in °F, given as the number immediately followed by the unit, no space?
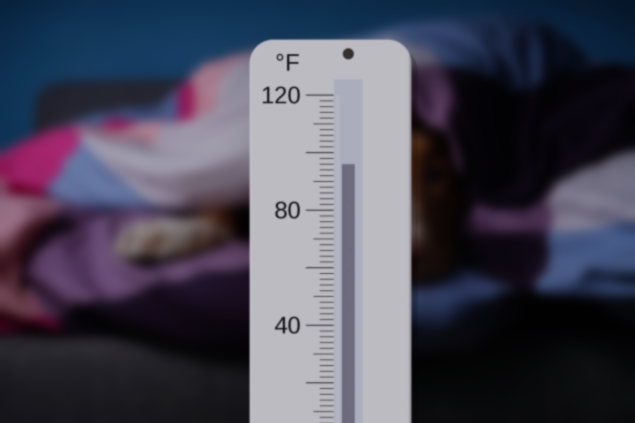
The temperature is 96°F
